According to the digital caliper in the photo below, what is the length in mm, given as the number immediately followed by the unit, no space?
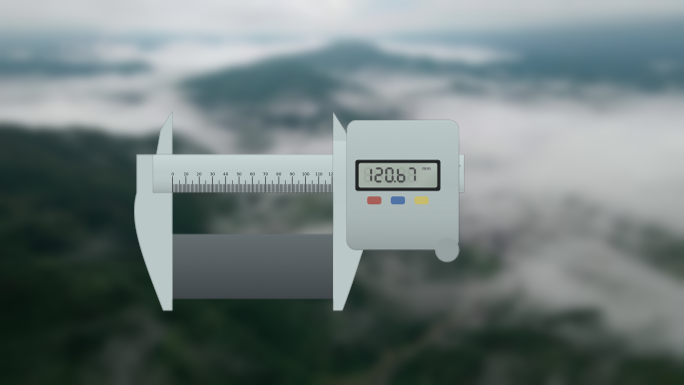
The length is 120.67mm
